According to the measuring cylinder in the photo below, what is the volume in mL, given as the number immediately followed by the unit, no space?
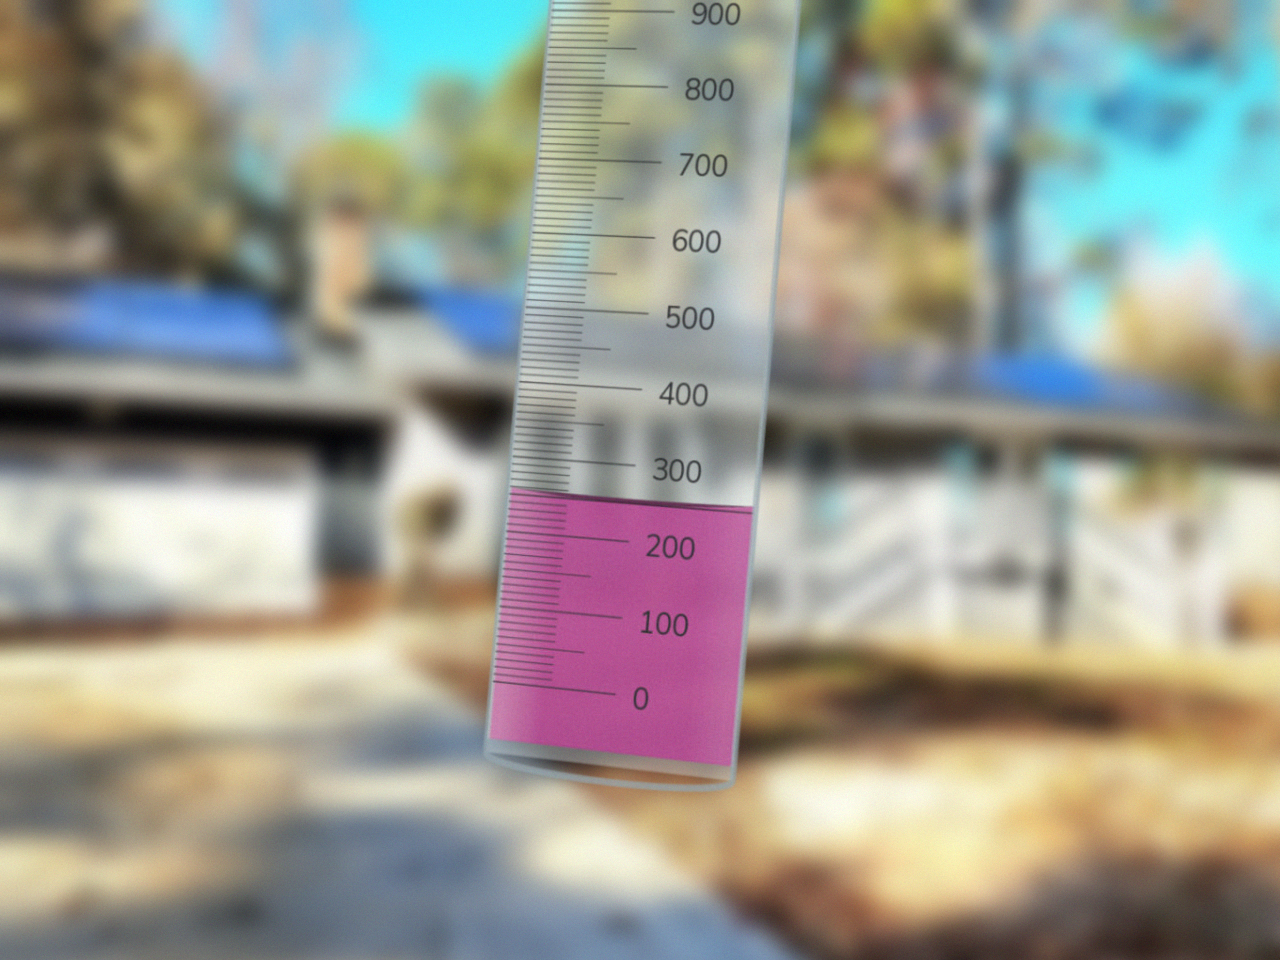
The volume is 250mL
